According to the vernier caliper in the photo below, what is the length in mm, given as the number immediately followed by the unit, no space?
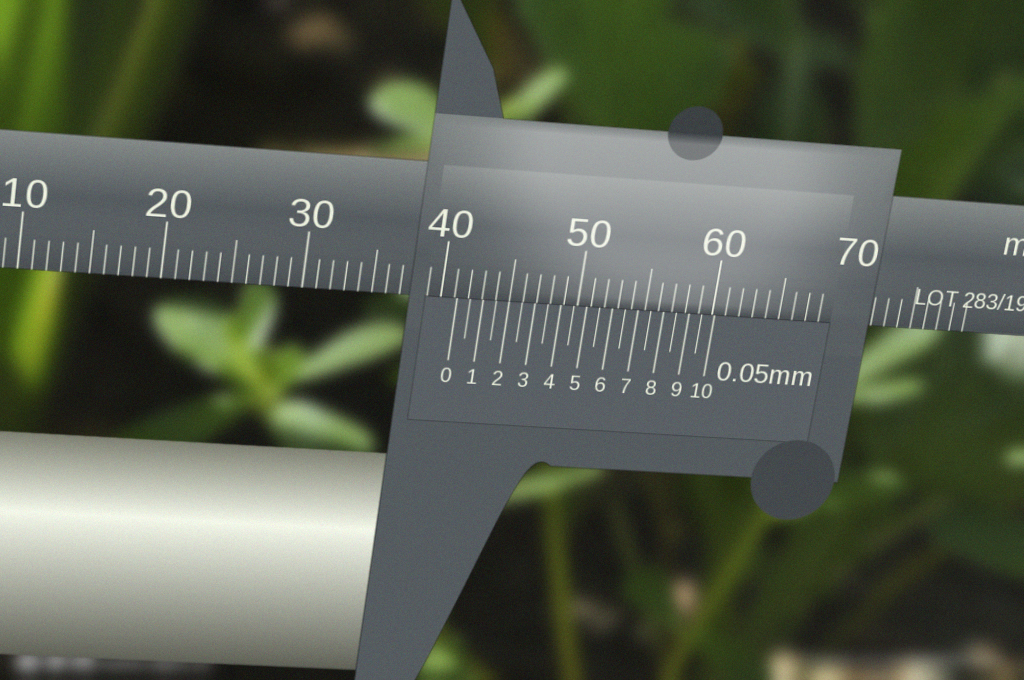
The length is 41.2mm
